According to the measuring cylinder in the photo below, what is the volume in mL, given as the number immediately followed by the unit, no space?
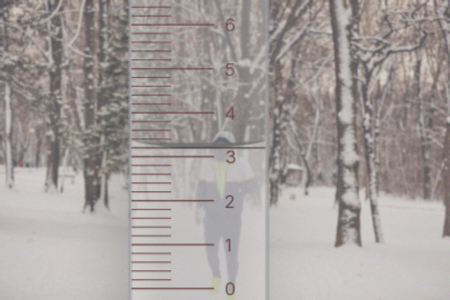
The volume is 3.2mL
